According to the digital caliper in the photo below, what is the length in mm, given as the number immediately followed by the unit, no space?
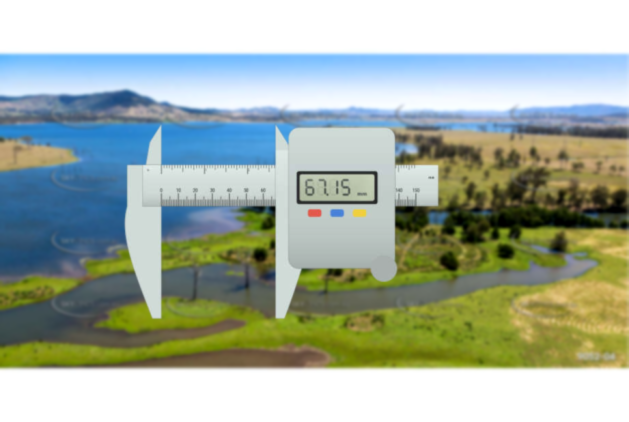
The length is 67.15mm
